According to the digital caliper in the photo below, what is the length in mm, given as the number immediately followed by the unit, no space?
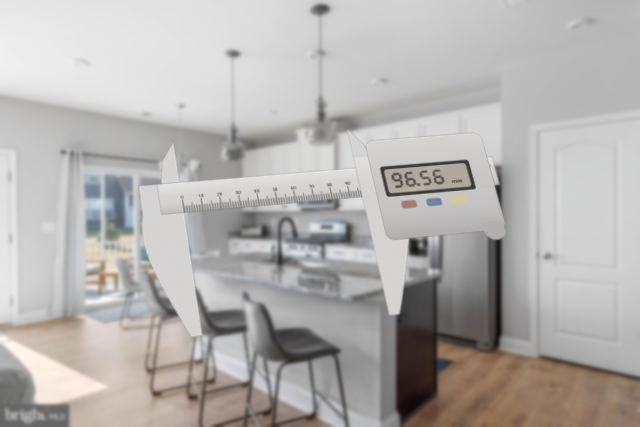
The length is 96.56mm
